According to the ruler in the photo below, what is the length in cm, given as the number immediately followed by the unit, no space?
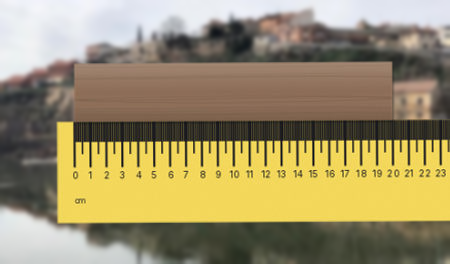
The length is 20cm
